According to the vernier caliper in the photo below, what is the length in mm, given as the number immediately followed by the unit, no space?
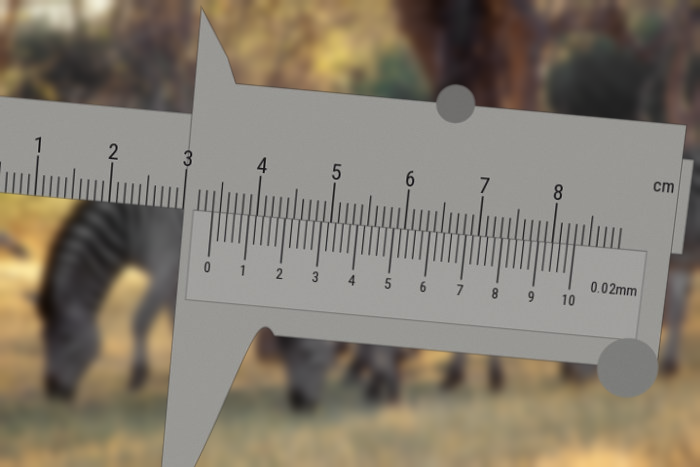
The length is 34.0mm
